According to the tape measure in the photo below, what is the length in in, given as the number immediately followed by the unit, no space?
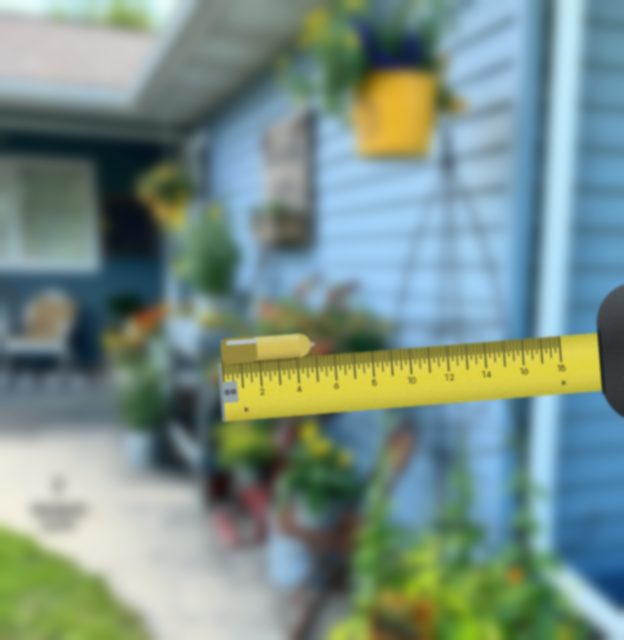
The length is 5in
